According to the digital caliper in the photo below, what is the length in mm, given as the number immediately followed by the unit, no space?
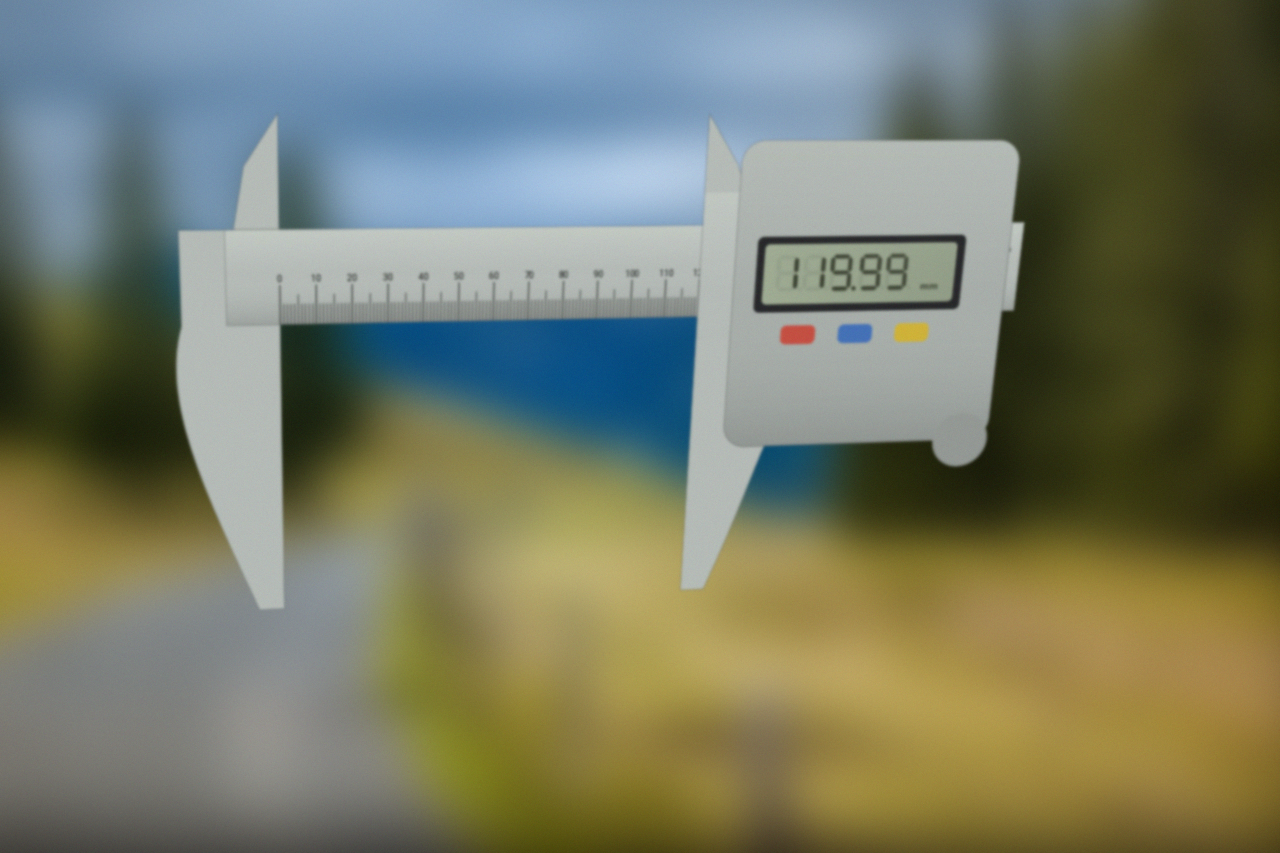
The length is 119.99mm
